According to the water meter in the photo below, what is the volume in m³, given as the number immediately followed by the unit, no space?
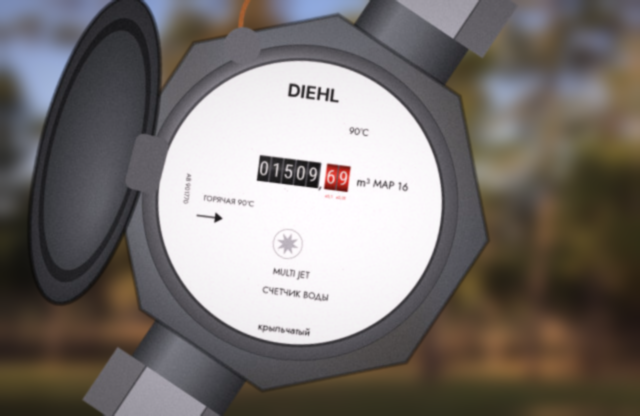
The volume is 1509.69m³
